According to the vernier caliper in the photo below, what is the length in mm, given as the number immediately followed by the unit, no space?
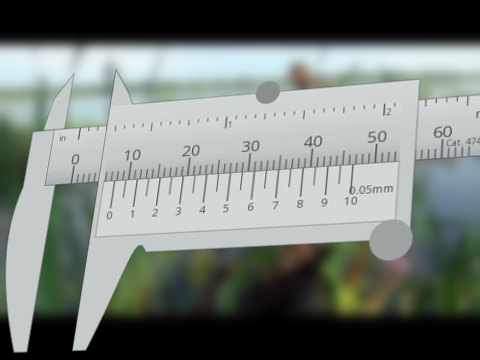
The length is 7.6mm
